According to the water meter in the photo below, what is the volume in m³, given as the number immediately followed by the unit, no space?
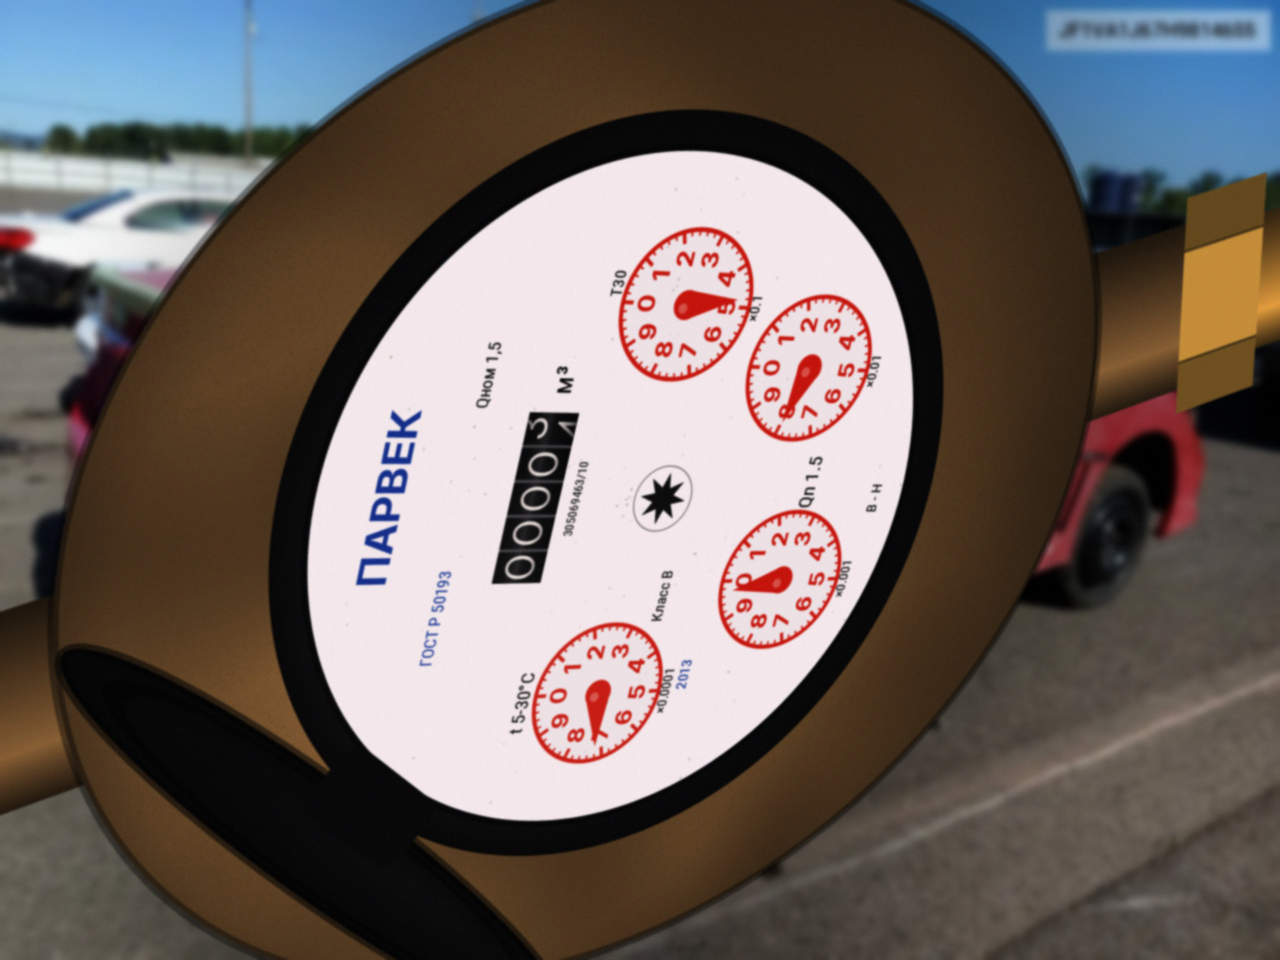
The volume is 3.4797m³
